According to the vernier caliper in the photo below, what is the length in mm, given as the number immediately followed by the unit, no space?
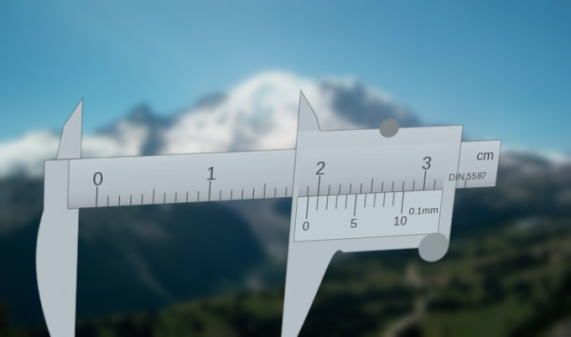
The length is 19.1mm
